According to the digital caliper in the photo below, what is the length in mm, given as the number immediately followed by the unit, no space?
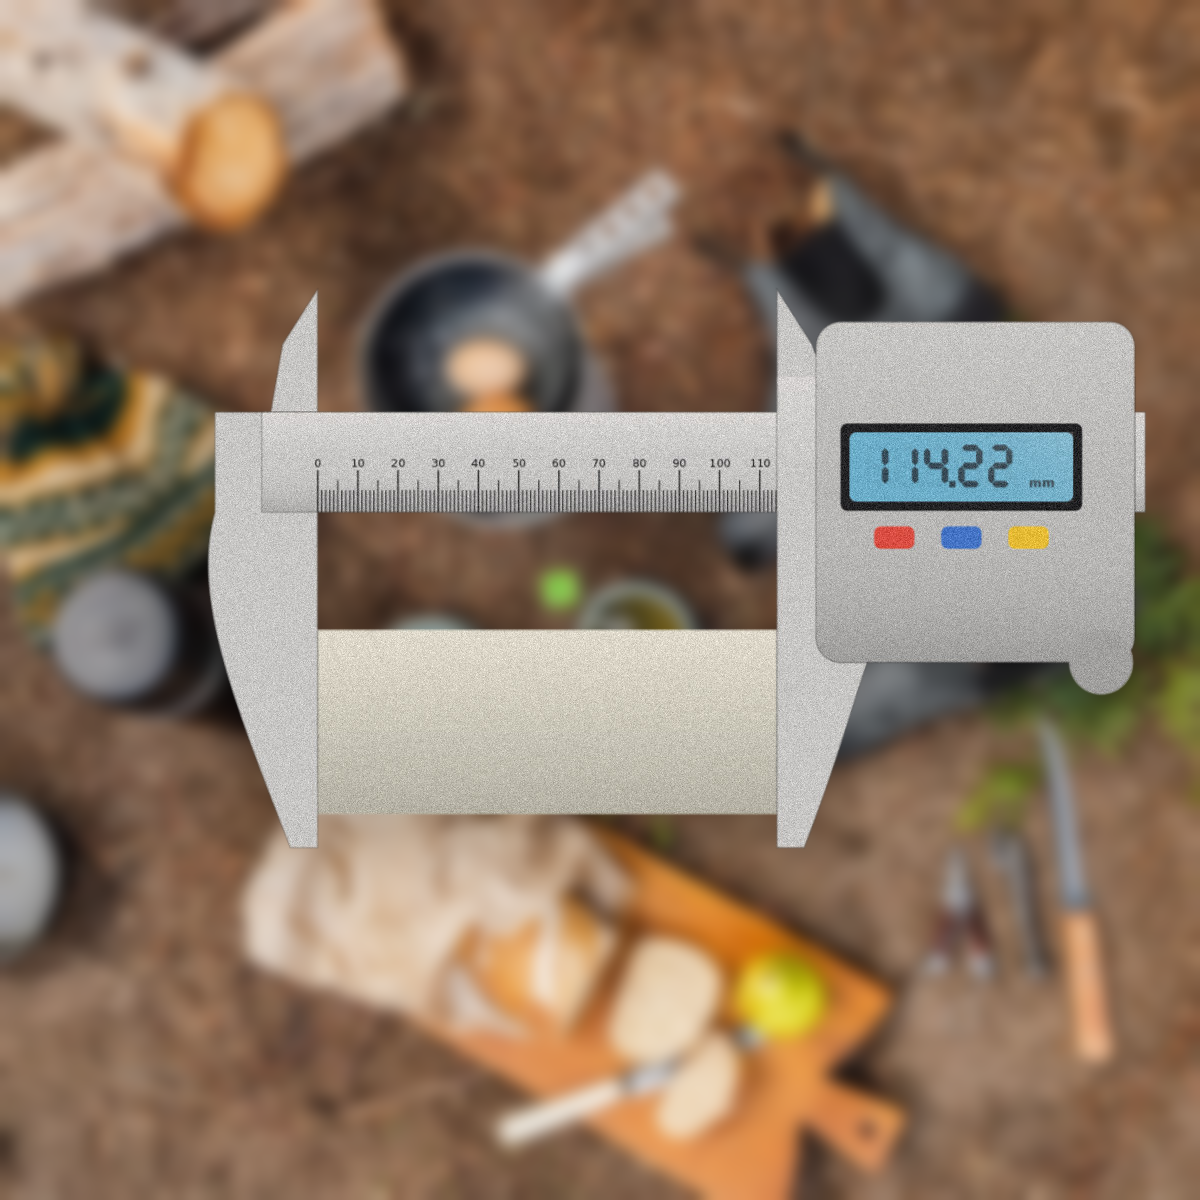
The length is 114.22mm
